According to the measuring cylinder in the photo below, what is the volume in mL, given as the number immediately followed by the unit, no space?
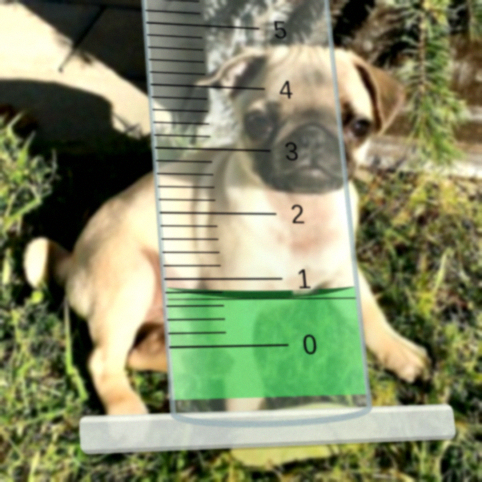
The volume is 0.7mL
